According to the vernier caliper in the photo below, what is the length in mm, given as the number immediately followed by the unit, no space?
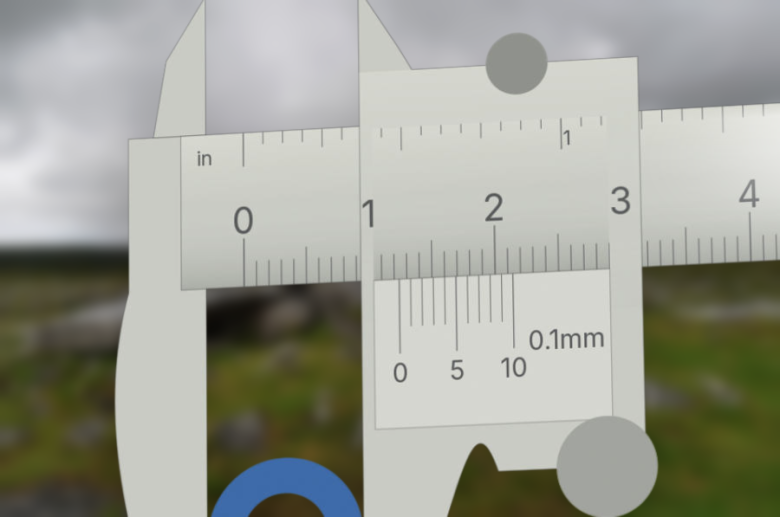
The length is 12.4mm
